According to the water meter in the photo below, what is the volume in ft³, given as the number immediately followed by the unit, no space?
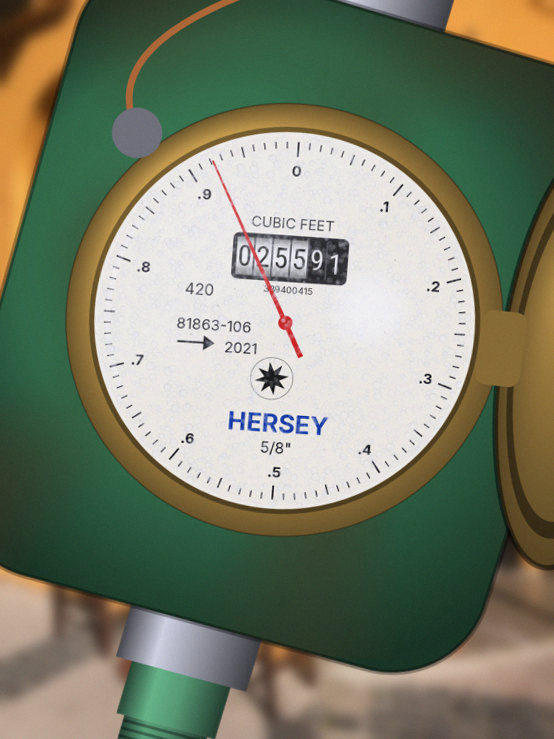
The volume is 25590.92ft³
